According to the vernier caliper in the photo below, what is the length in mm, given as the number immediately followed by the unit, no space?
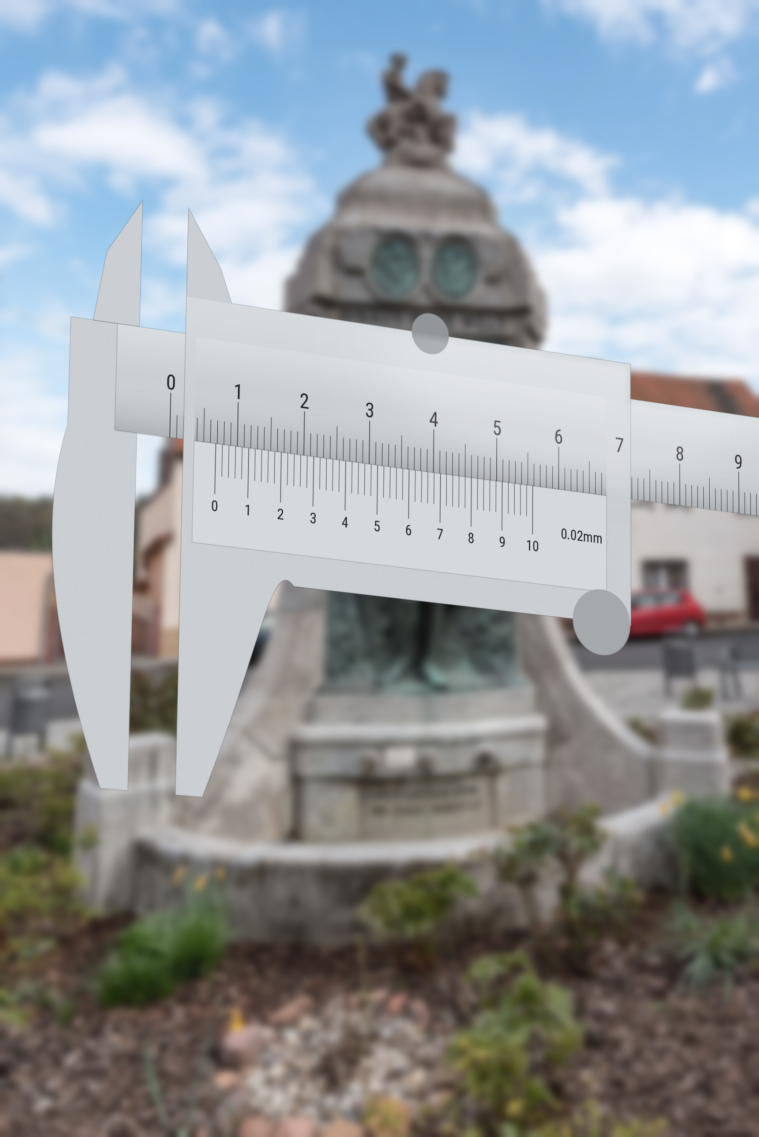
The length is 6.8mm
